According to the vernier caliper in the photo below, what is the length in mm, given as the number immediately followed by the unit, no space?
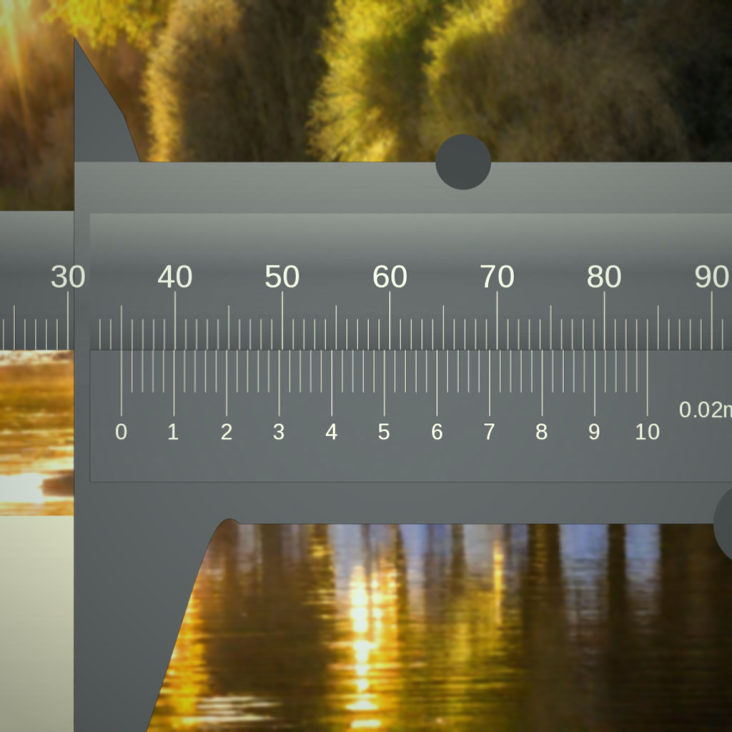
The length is 35.0mm
